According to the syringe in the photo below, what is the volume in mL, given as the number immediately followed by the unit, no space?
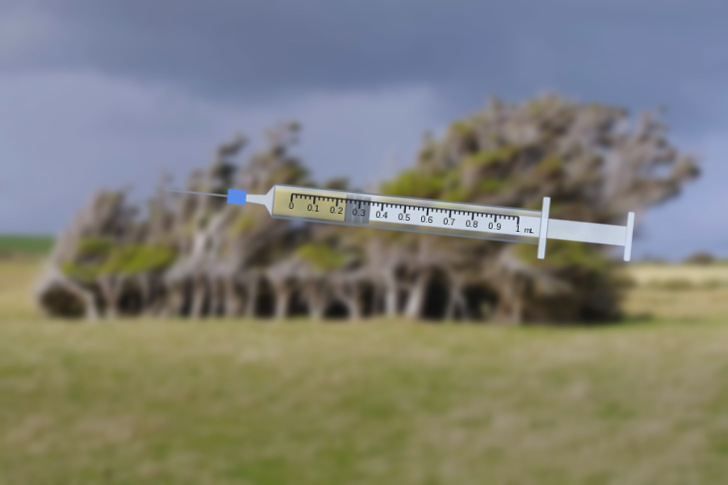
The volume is 0.24mL
